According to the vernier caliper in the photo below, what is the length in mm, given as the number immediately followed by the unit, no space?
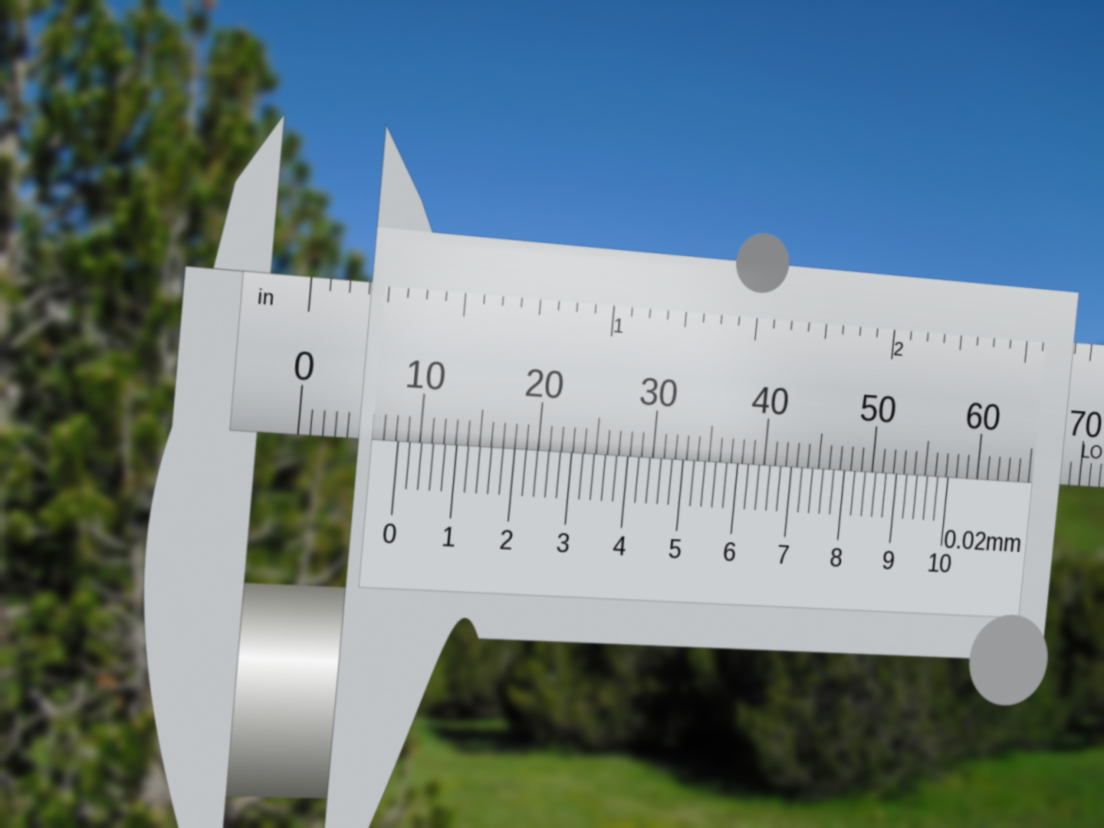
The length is 8.2mm
